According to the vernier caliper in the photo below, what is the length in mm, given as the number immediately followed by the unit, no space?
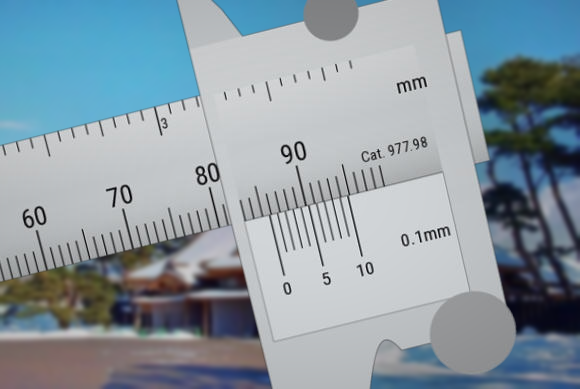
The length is 85.8mm
